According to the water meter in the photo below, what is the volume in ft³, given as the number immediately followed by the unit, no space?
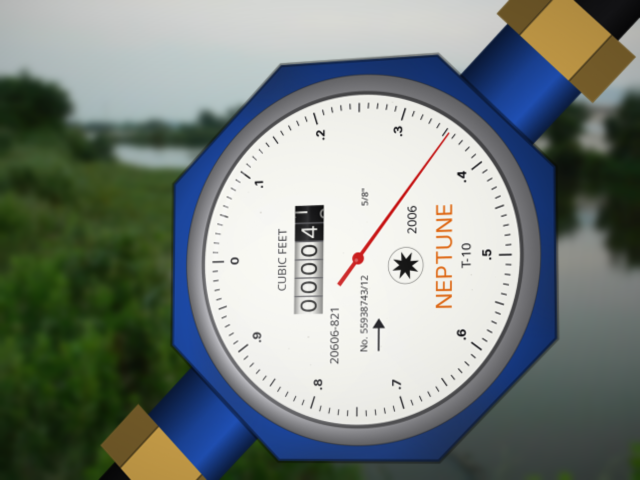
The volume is 41.35ft³
